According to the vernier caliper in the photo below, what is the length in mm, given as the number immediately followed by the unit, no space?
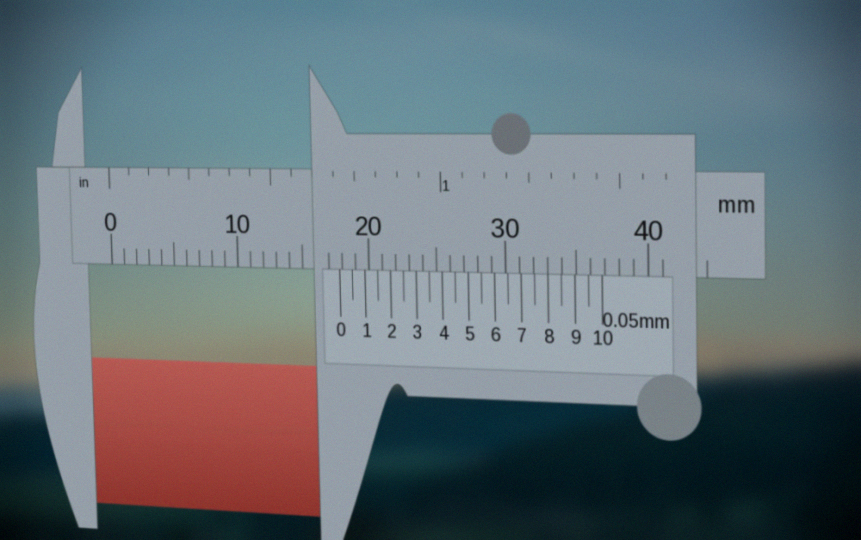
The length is 17.8mm
